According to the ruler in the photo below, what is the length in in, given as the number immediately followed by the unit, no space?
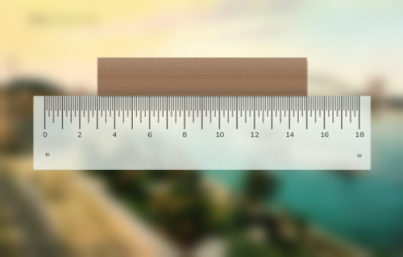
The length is 12in
